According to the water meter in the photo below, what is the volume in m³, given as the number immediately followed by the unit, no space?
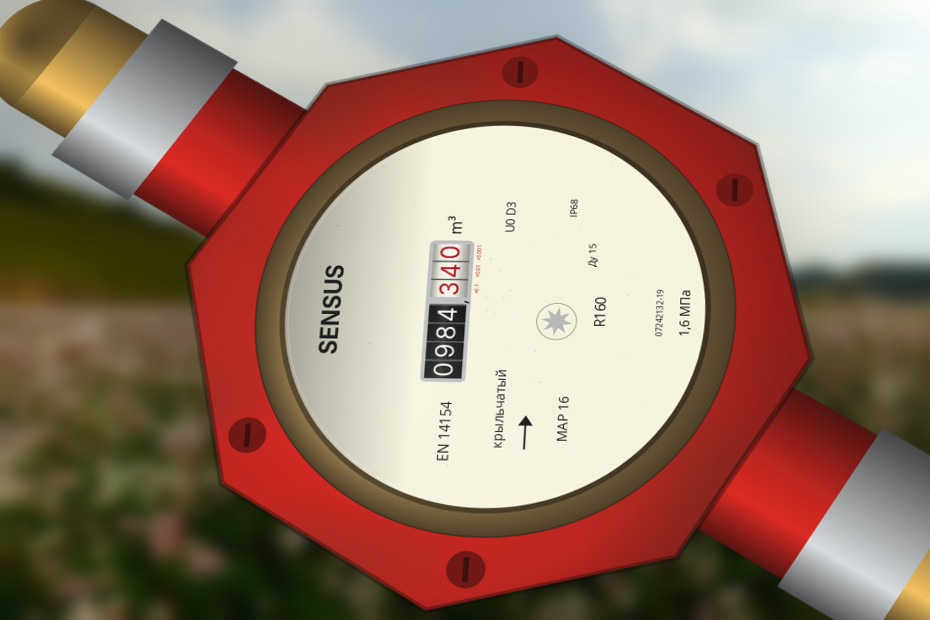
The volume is 984.340m³
